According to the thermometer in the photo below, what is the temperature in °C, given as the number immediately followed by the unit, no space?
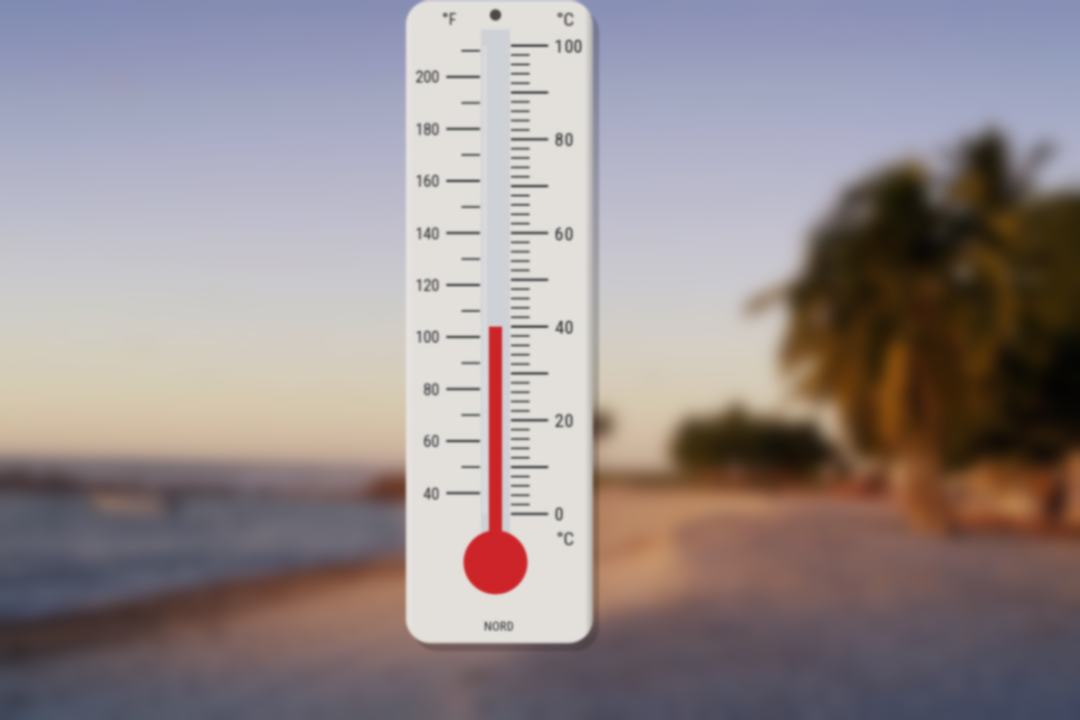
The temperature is 40°C
